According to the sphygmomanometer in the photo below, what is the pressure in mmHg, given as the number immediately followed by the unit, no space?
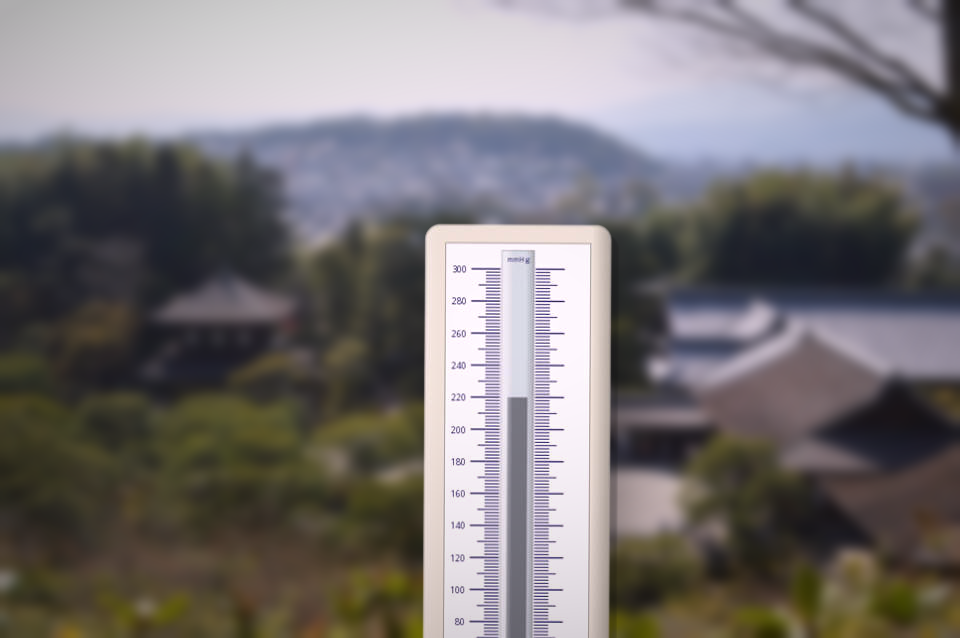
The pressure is 220mmHg
